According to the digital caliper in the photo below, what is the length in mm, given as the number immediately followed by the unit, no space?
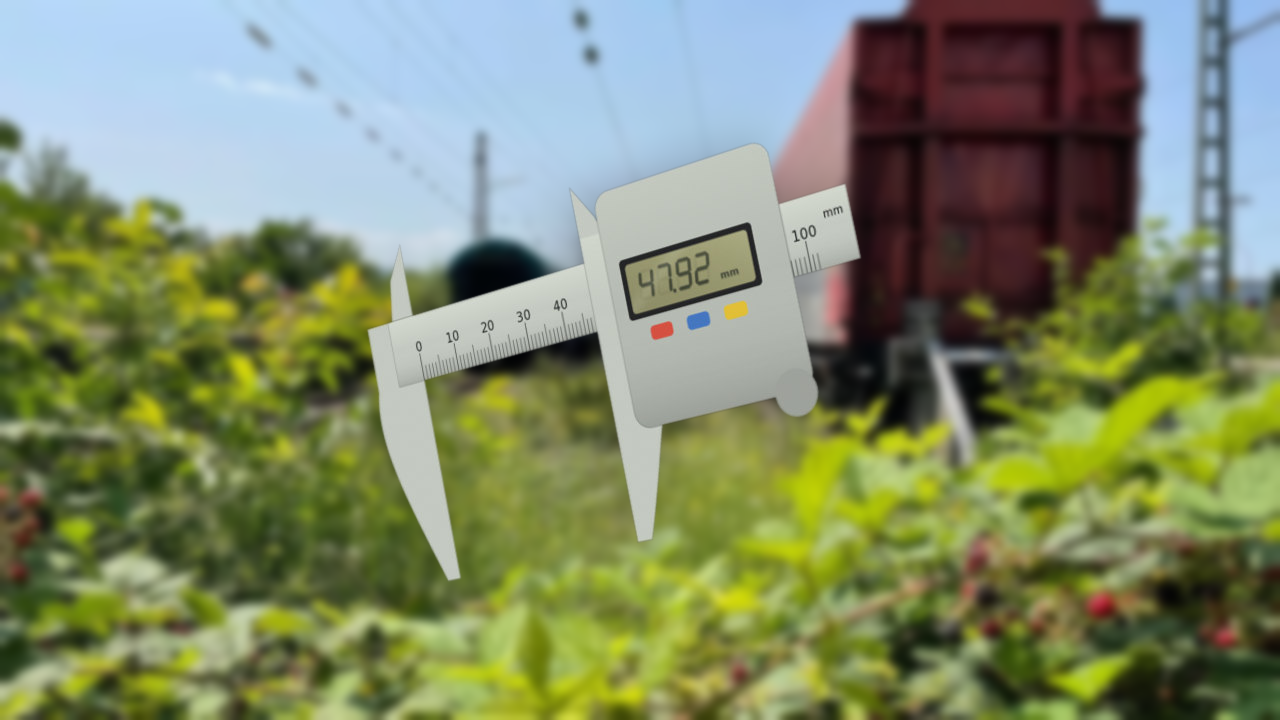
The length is 47.92mm
